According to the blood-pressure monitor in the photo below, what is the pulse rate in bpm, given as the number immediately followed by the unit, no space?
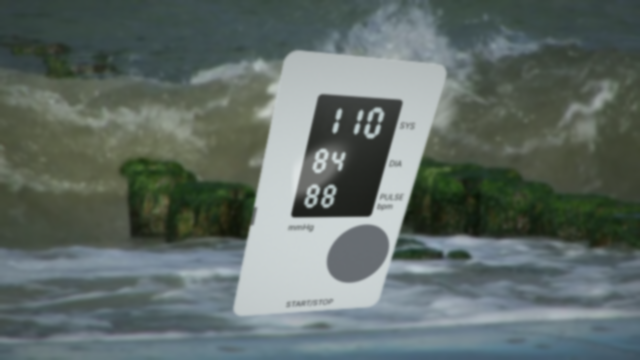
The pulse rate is 88bpm
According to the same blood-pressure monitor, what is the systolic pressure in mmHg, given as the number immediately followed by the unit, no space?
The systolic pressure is 110mmHg
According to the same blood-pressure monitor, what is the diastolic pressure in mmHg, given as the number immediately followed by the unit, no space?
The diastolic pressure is 84mmHg
